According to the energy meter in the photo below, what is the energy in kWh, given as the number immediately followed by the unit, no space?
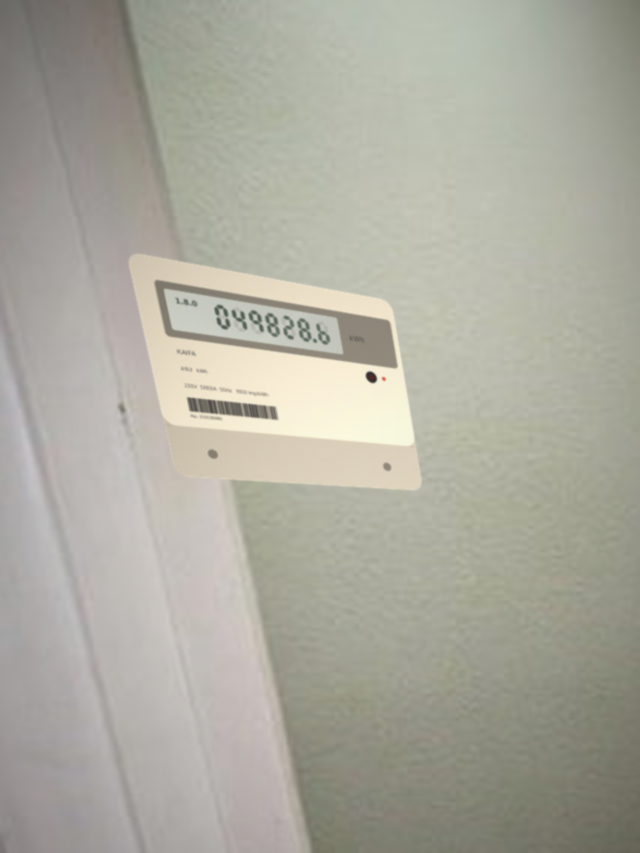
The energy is 49828.6kWh
